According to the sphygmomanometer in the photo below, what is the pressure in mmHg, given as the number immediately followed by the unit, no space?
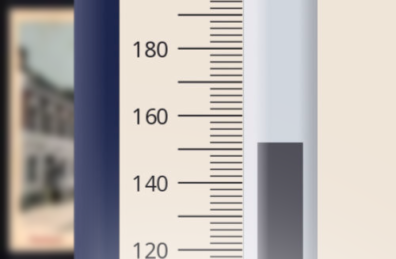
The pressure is 152mmHg
